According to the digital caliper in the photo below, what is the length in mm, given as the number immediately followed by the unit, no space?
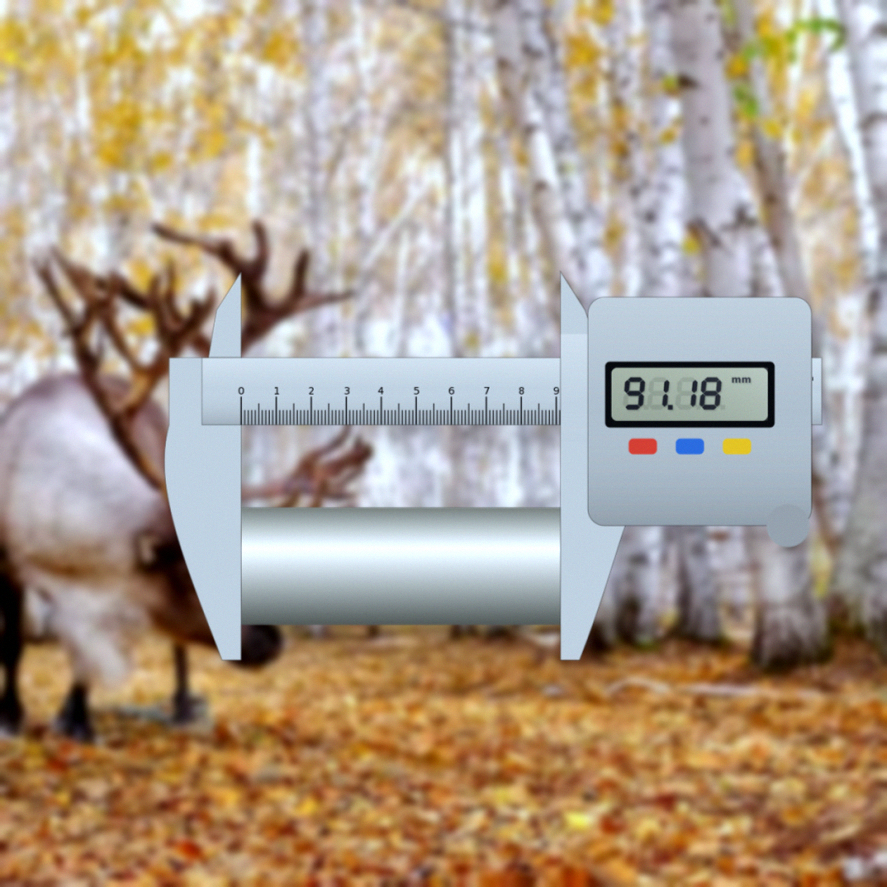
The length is 91.18mm
